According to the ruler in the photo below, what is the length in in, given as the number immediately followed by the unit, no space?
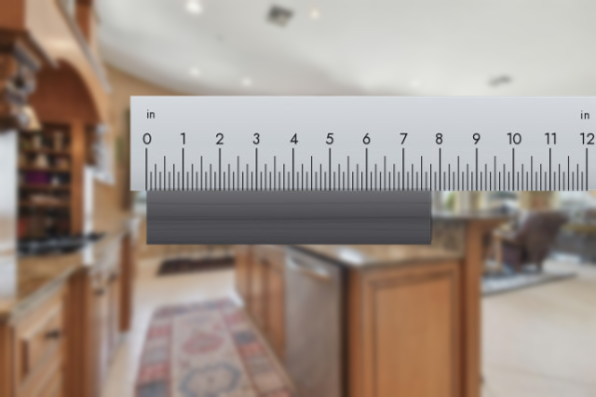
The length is 7.75in
